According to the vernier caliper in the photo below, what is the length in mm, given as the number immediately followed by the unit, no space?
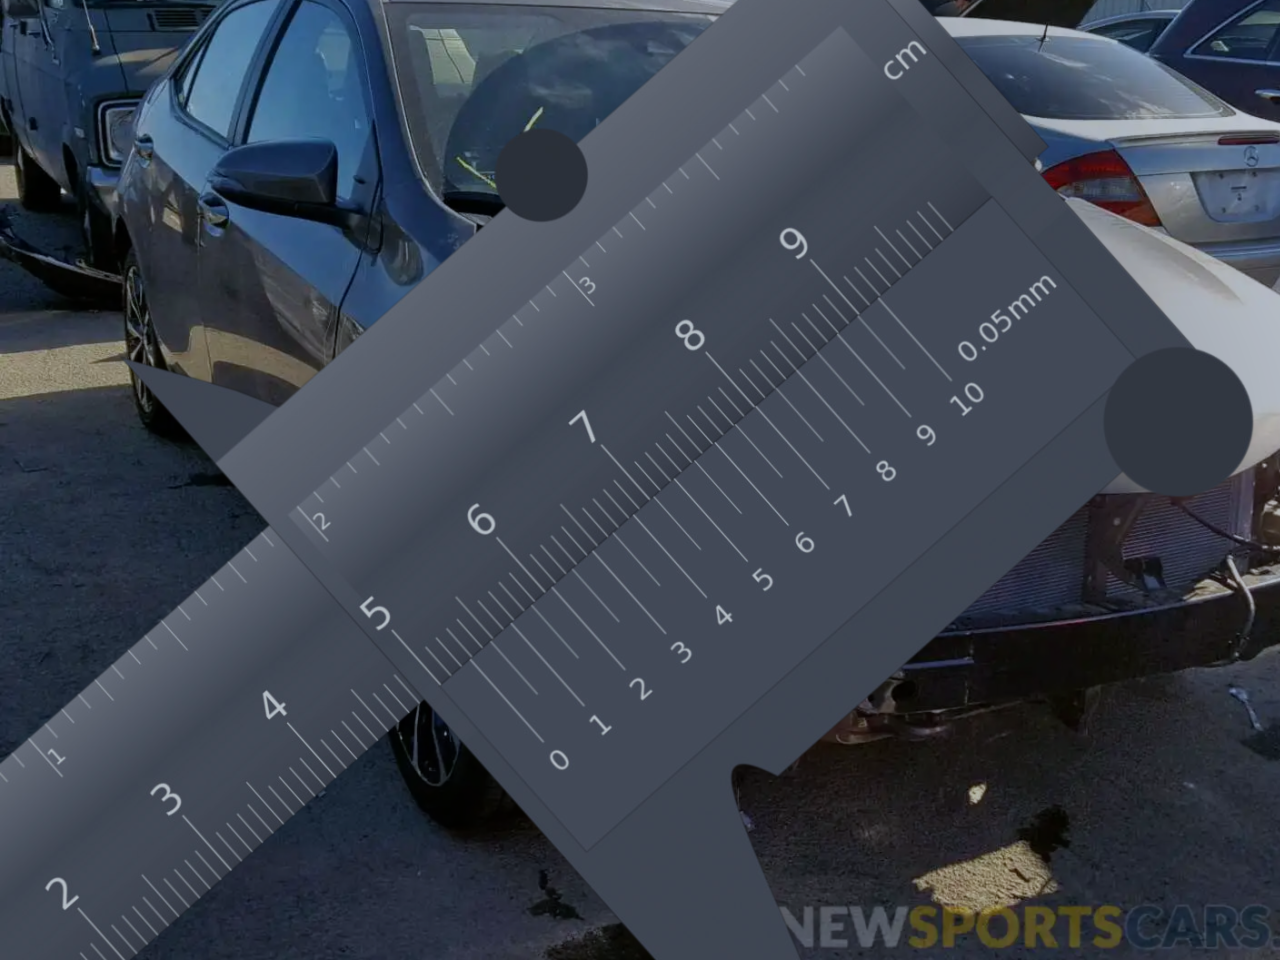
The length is 52.8mm
